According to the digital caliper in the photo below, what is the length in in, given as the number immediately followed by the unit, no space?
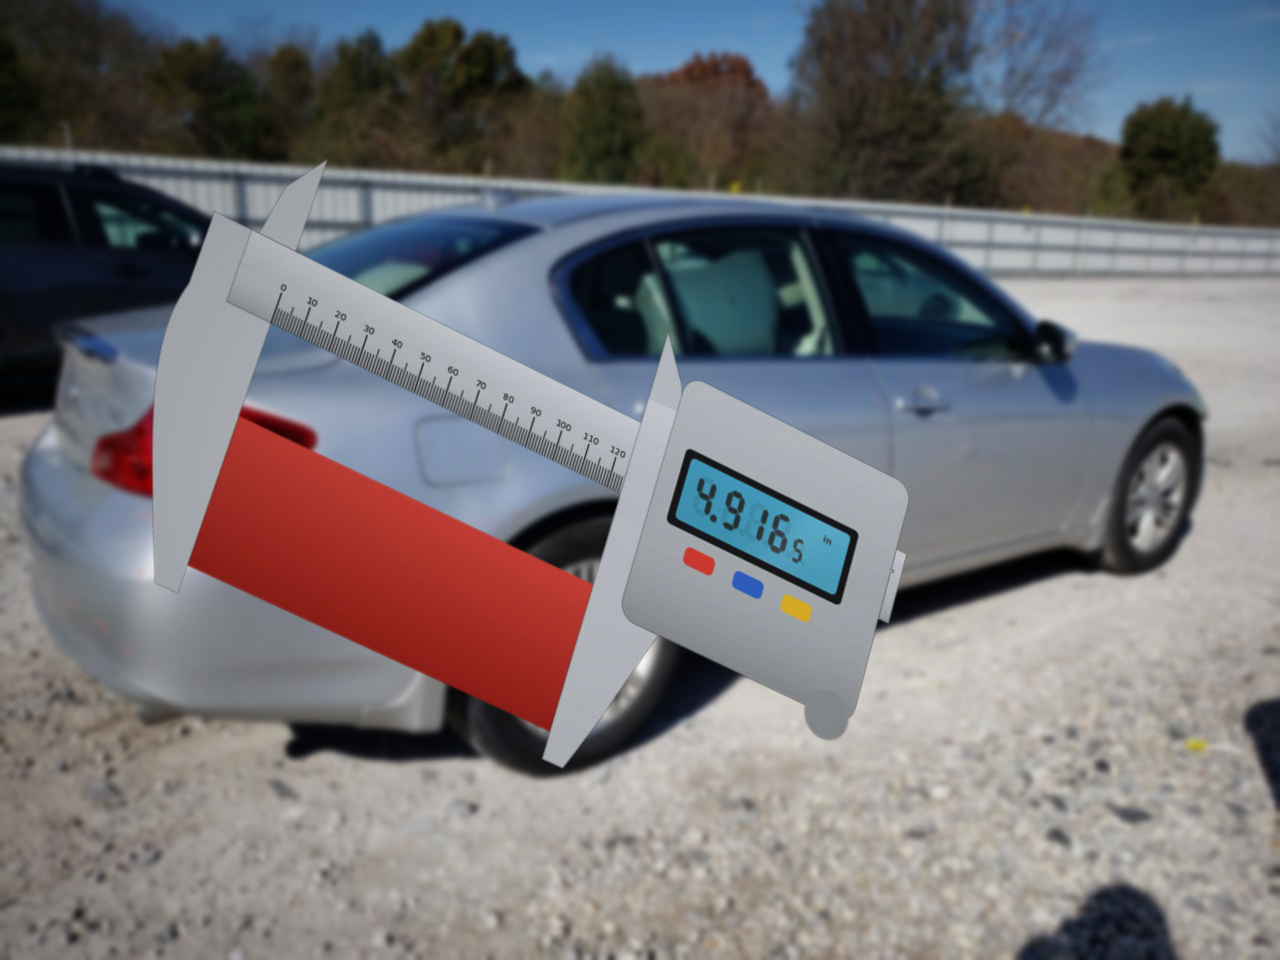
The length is 4.9165in
